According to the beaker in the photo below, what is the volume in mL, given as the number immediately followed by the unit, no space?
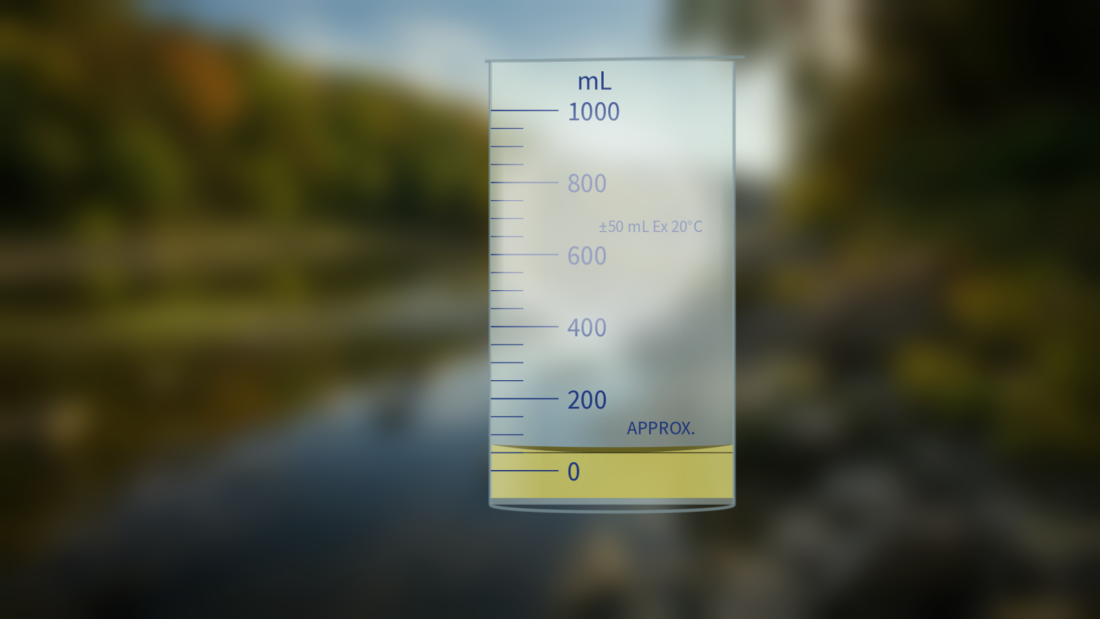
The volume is 50mL
